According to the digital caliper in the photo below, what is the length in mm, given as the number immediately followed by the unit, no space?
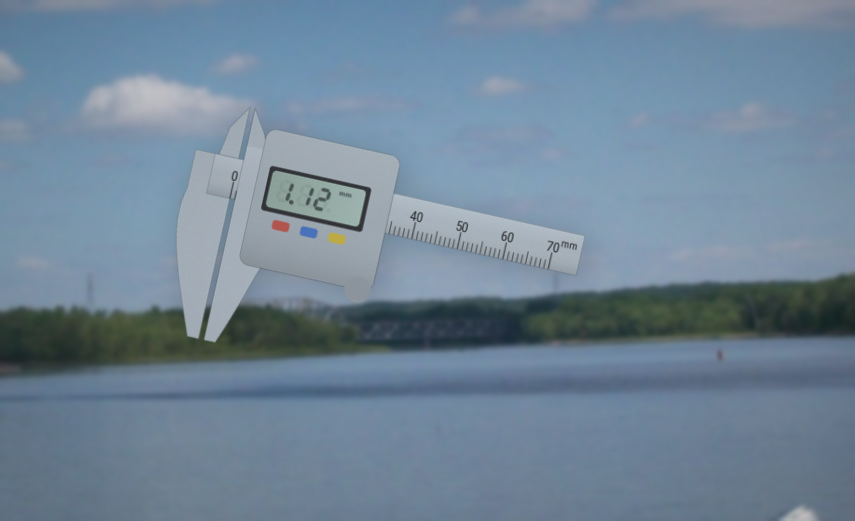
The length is 1.12mm
